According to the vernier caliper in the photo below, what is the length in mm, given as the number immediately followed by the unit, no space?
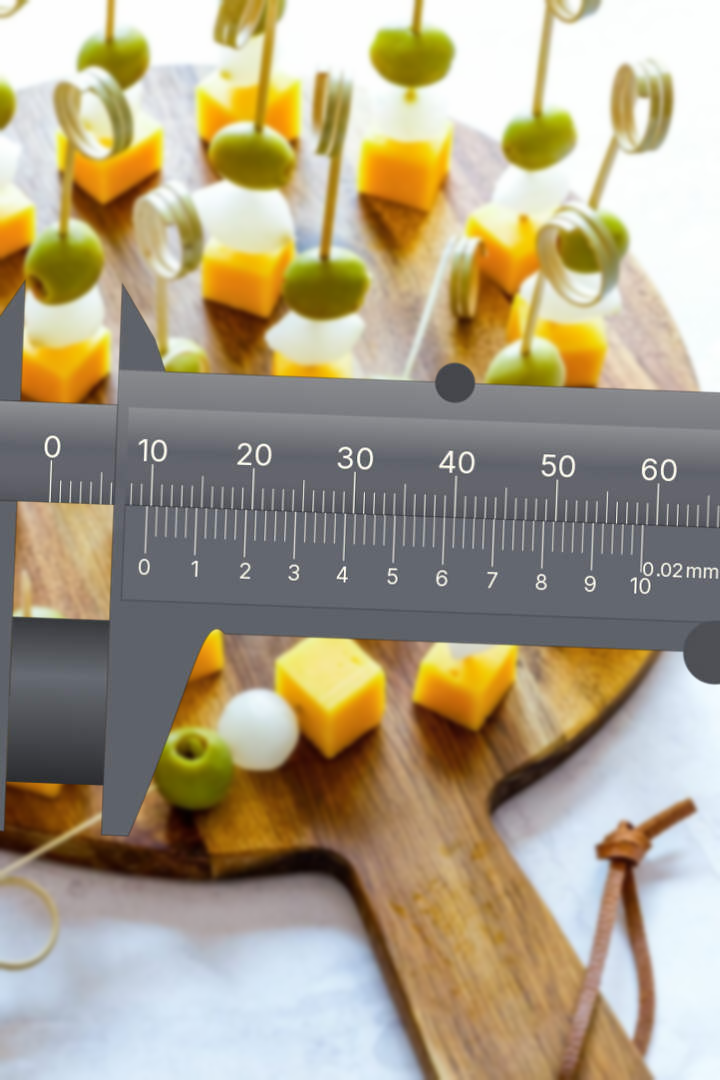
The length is 9.6mm
